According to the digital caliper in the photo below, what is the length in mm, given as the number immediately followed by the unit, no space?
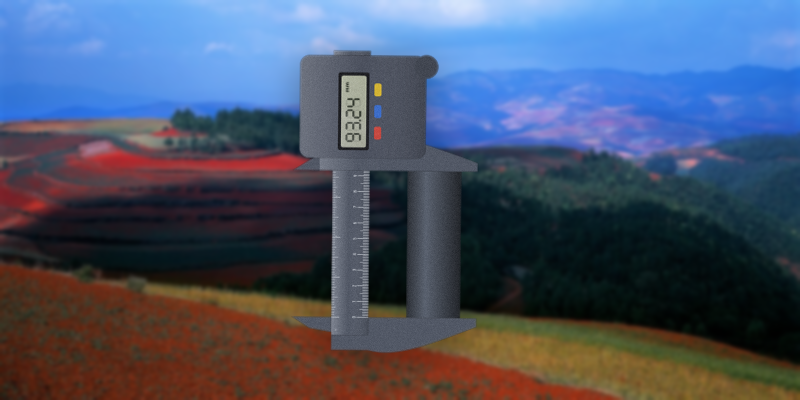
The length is 93.24mm
